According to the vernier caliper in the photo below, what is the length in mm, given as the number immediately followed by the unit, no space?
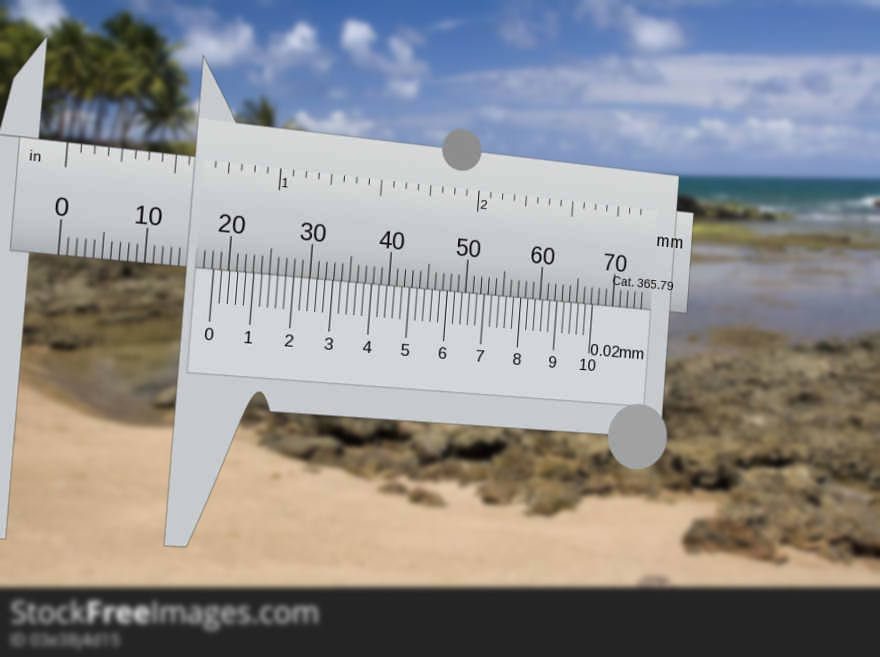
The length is 18.2mm
